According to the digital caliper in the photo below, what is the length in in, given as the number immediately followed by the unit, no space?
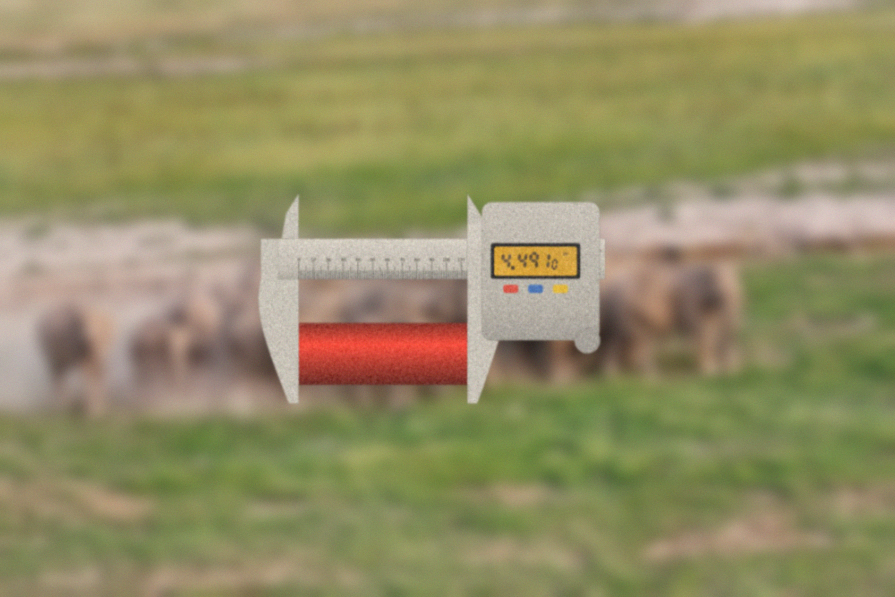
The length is 4.4910in
